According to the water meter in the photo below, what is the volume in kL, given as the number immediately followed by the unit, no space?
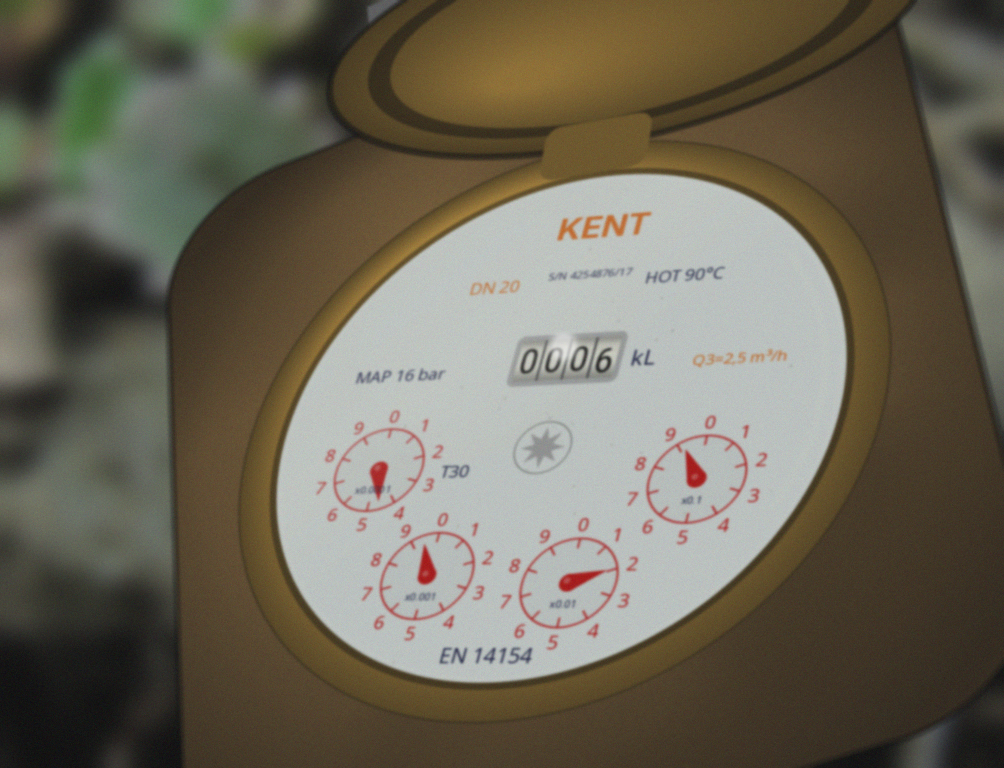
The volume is 5.9194kL
